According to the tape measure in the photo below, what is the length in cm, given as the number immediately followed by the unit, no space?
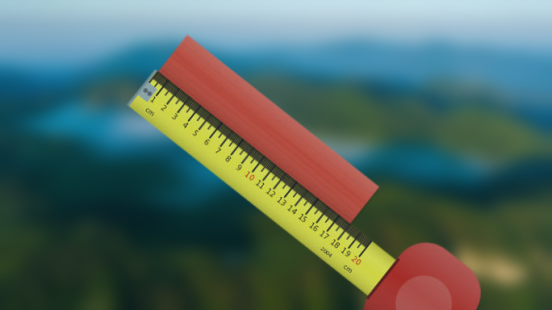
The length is 18cm
